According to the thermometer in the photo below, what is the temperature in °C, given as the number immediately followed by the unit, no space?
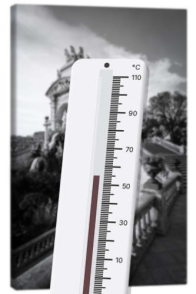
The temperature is 55°C
